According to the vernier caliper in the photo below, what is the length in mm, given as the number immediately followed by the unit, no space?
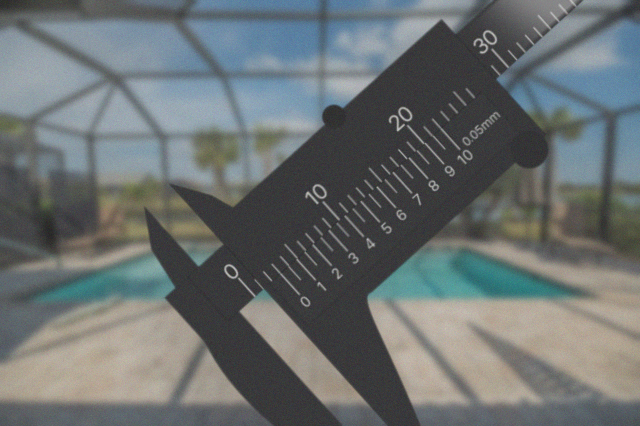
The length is 3.0mm
